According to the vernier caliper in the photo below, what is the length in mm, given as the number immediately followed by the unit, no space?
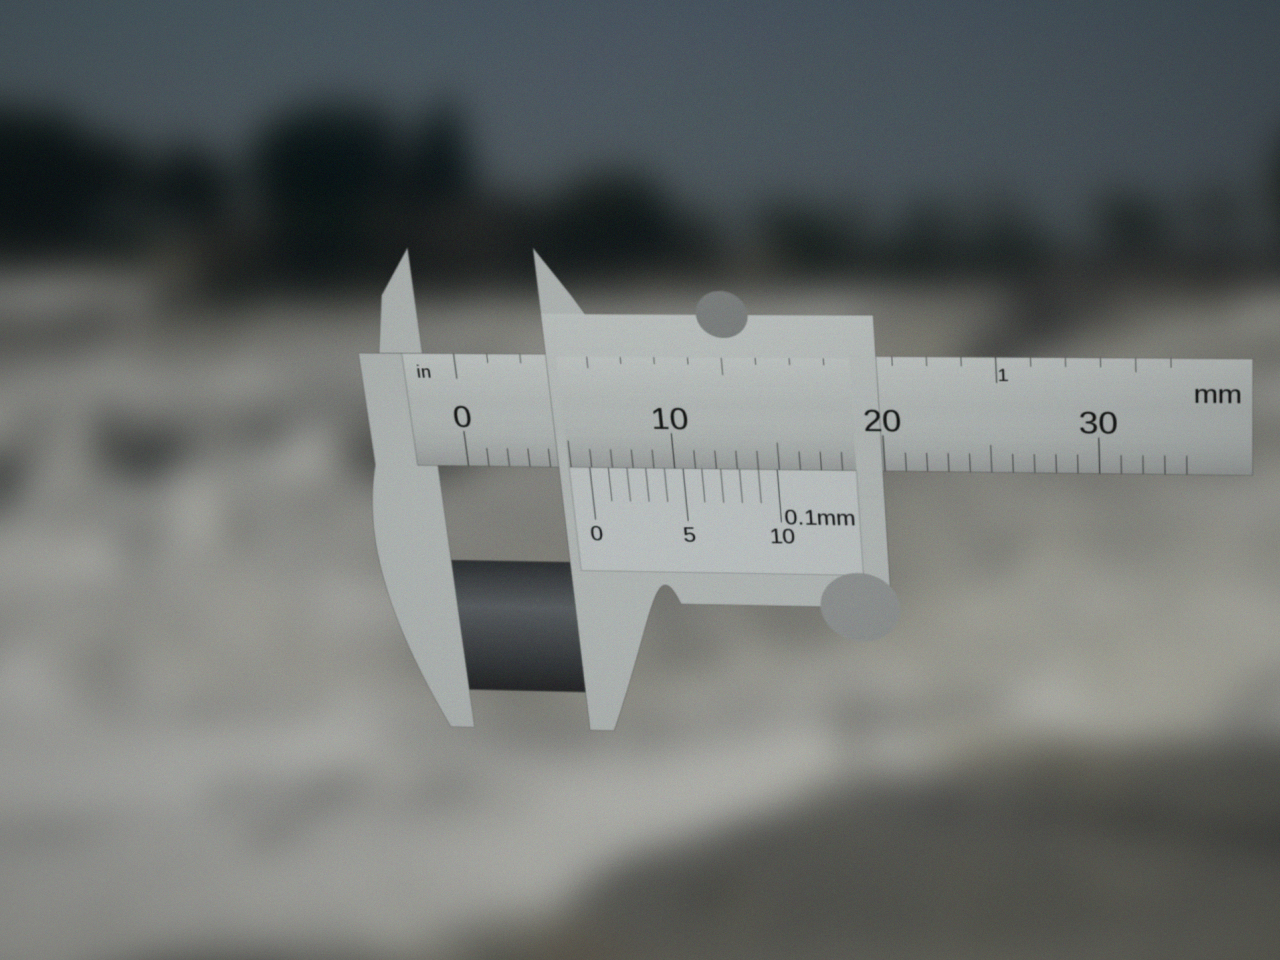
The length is 5.9mm
